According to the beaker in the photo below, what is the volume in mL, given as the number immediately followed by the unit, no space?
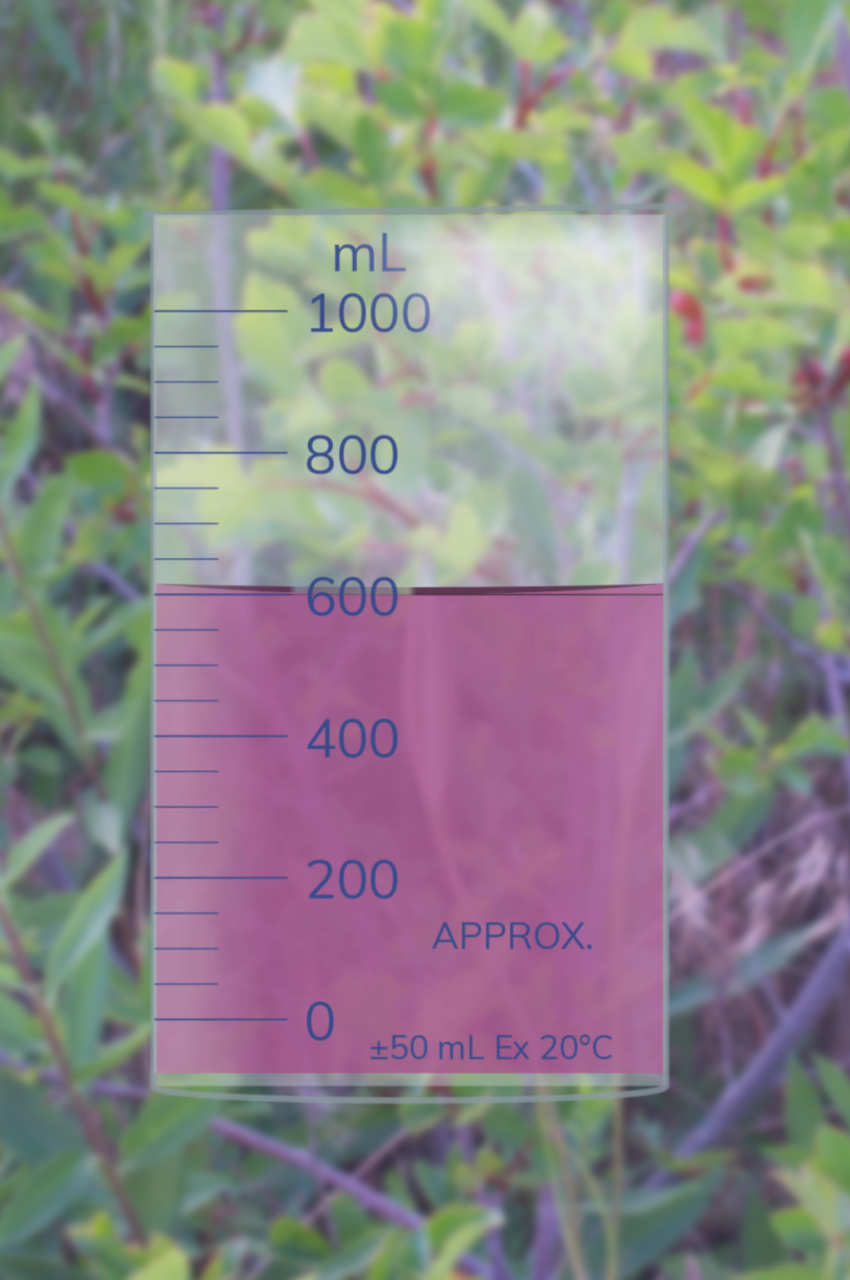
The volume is 600mL
